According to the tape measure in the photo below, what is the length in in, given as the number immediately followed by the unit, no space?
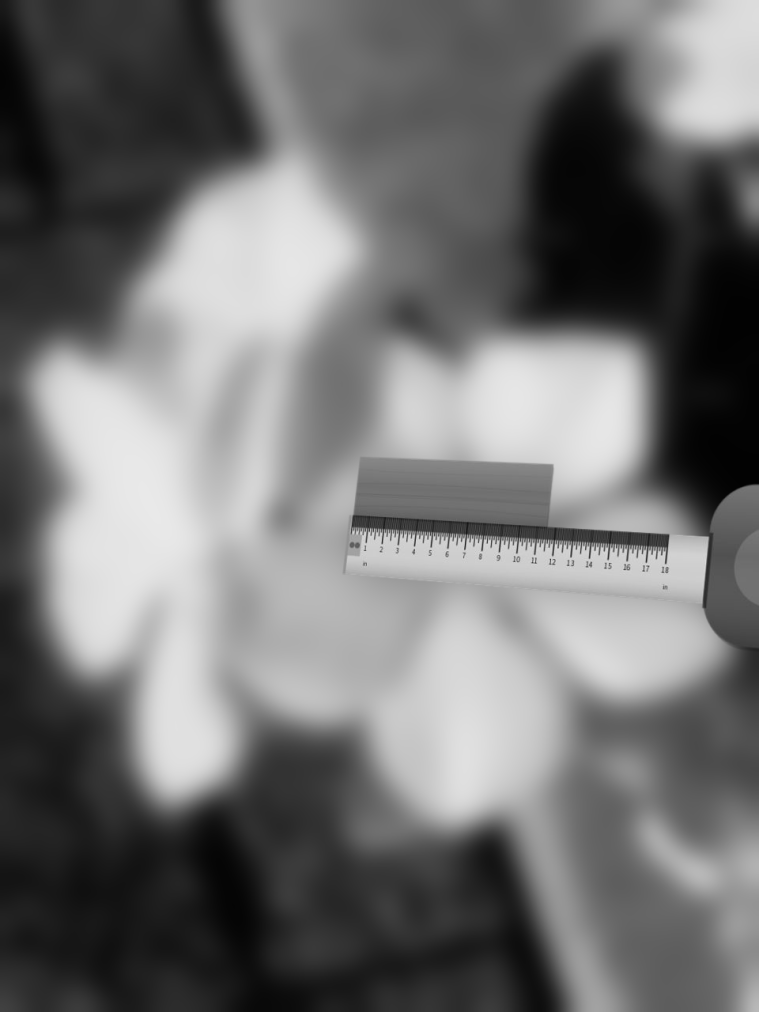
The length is 11.5in
